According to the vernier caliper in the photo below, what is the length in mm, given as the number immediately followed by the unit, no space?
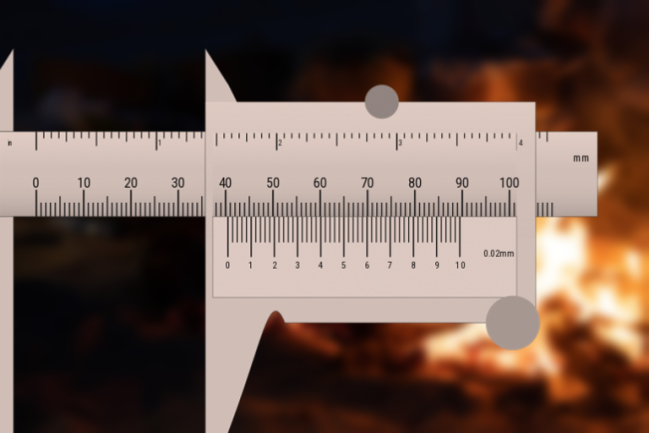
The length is 40.5mm
